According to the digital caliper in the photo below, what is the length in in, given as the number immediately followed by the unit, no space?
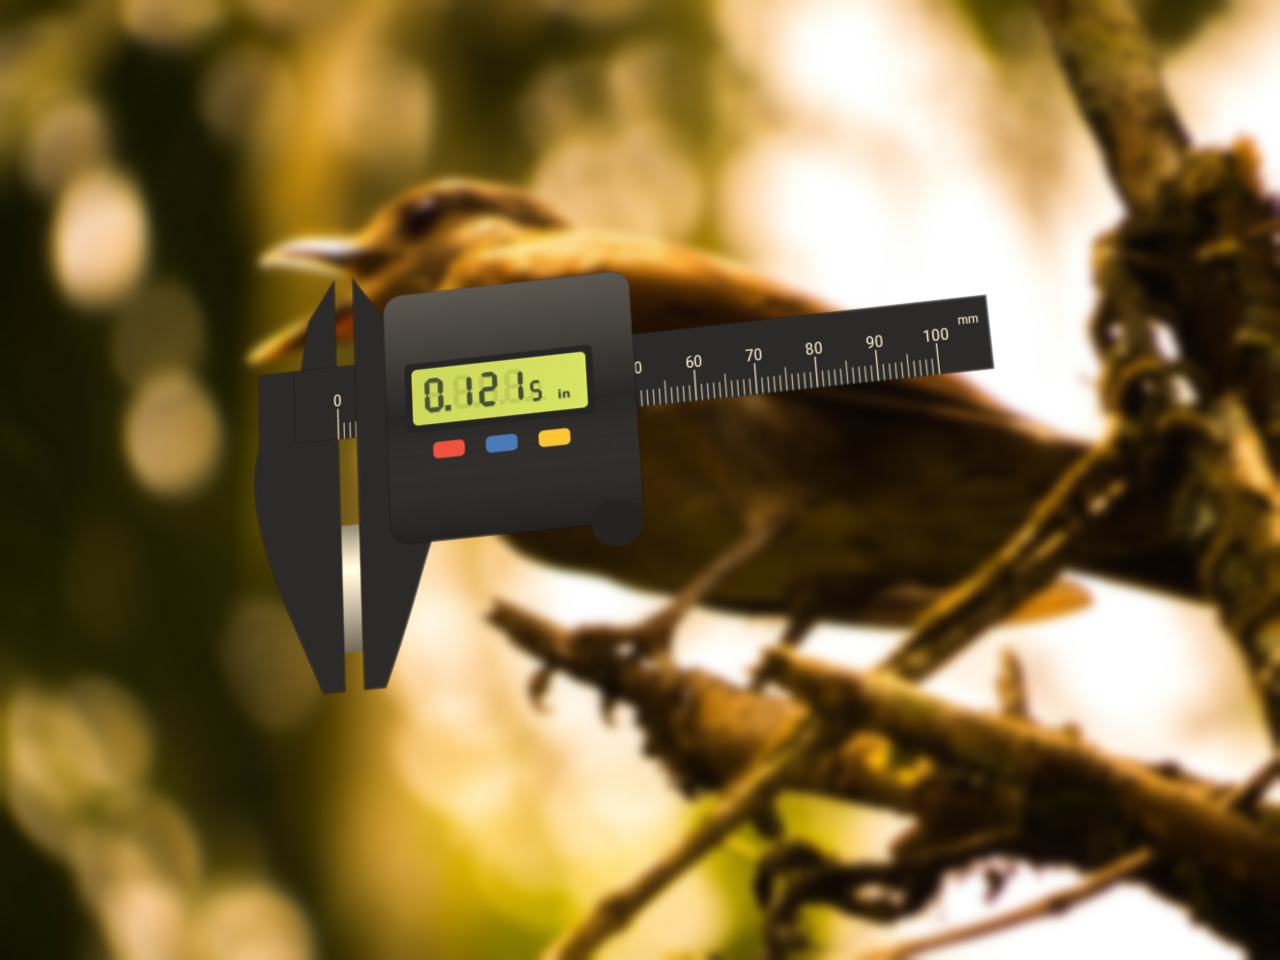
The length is 0.1215in
